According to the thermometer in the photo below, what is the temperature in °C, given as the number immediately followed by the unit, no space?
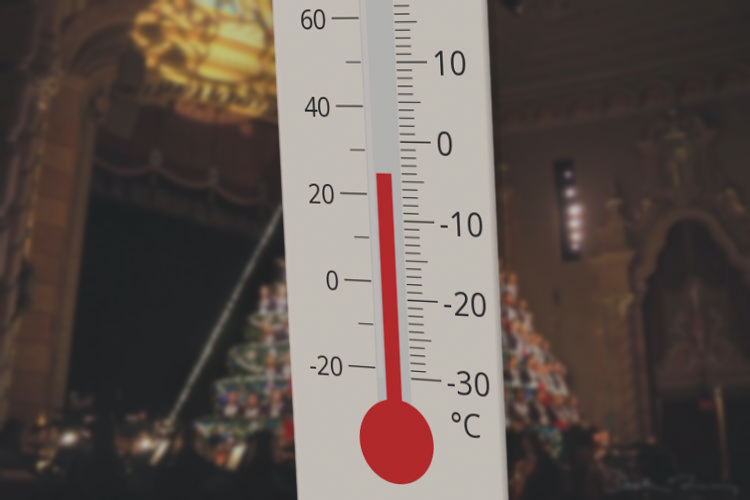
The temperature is -4°C
